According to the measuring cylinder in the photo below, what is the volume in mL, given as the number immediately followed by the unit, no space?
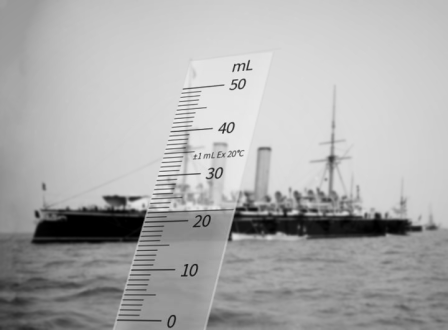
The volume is 22mL
